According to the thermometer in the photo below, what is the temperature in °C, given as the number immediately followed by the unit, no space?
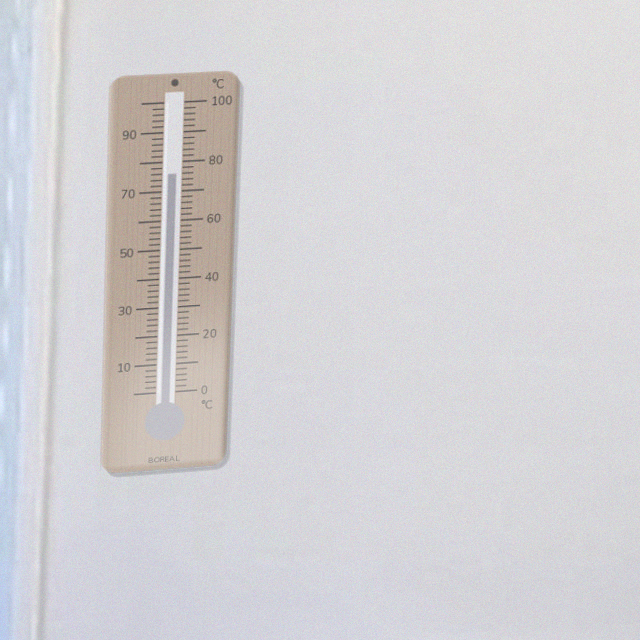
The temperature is 76°C
